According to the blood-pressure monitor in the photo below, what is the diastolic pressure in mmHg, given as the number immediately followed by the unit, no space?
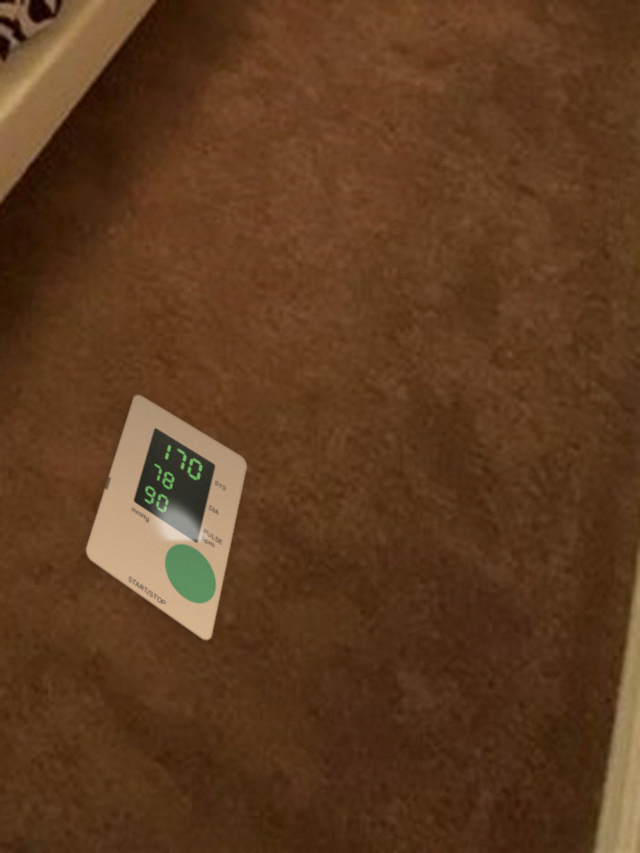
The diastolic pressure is 78mmHg
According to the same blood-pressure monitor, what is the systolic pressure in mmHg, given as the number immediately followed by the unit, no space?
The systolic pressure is 170mmHg
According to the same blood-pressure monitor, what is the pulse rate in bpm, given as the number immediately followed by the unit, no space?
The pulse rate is 90bpm
